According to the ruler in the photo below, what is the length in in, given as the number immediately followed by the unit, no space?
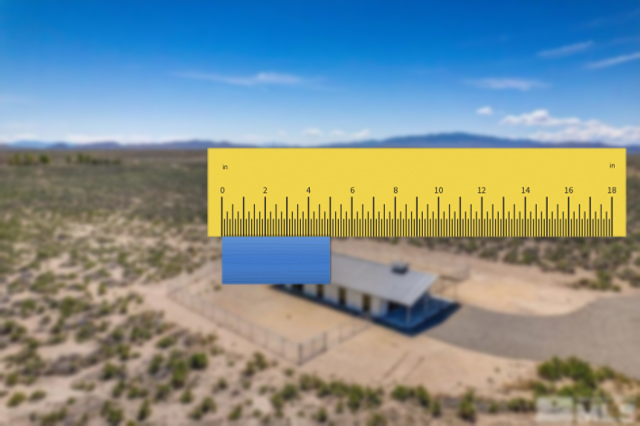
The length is 5in
